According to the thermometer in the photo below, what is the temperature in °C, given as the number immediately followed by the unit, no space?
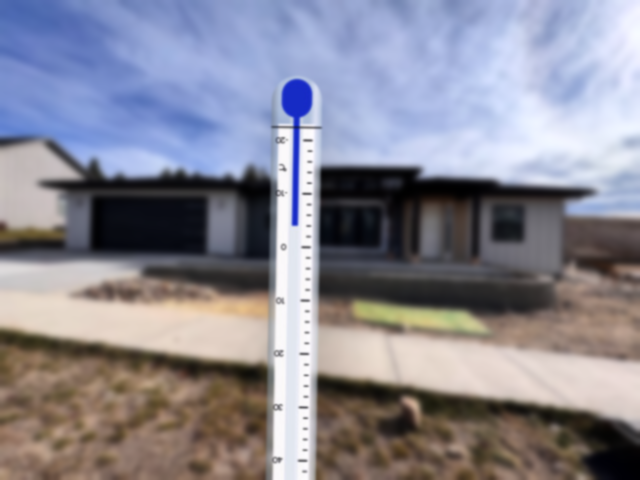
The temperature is -4°C
